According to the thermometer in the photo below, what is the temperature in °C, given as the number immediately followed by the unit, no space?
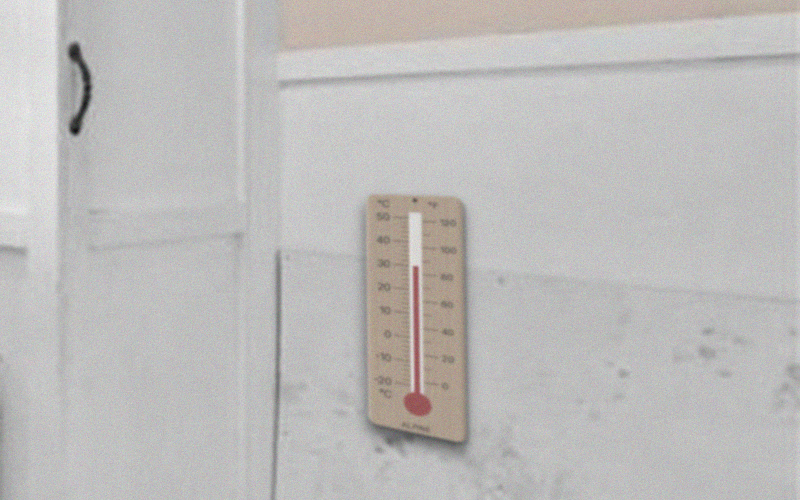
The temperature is 30°C
